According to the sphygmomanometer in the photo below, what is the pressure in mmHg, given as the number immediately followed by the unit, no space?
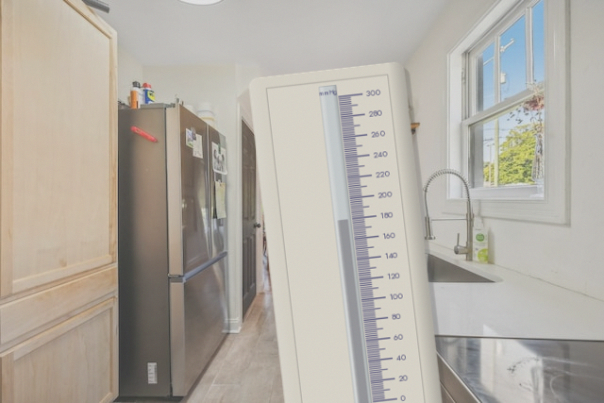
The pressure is 180mmHg
